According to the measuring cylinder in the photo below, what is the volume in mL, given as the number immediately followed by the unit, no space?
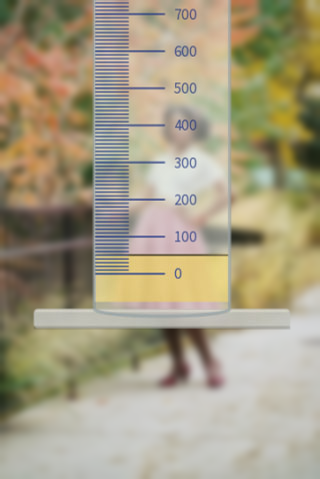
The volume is 50mL
